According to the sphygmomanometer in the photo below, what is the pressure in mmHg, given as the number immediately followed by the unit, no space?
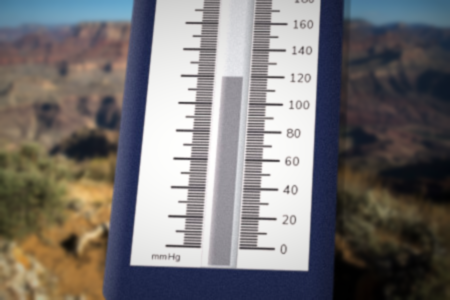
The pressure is 120mmHg
